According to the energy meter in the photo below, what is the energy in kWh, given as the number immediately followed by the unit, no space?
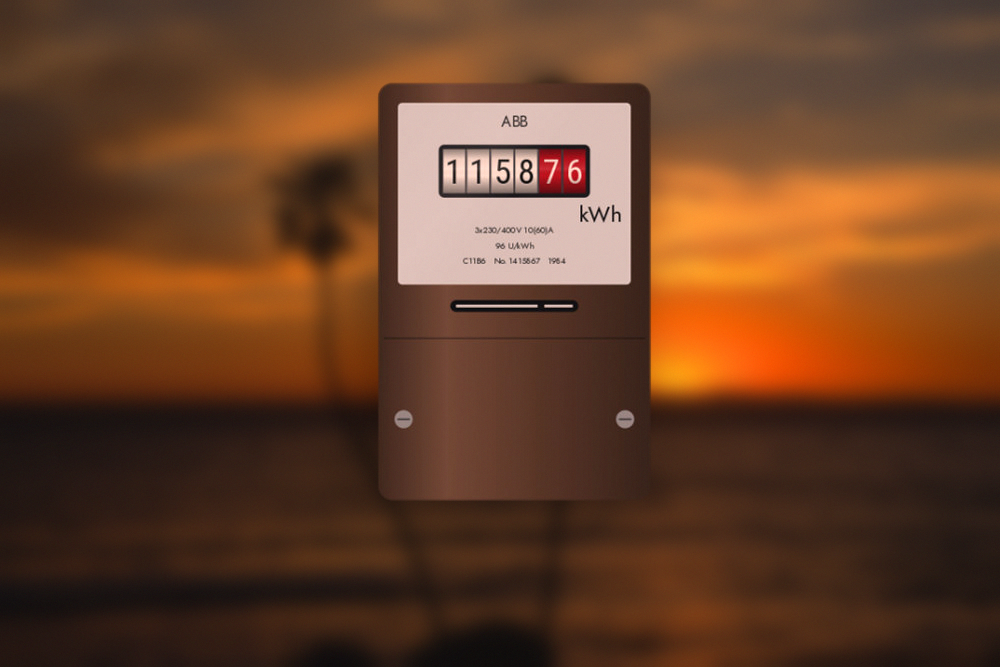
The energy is 1158.76kWh
